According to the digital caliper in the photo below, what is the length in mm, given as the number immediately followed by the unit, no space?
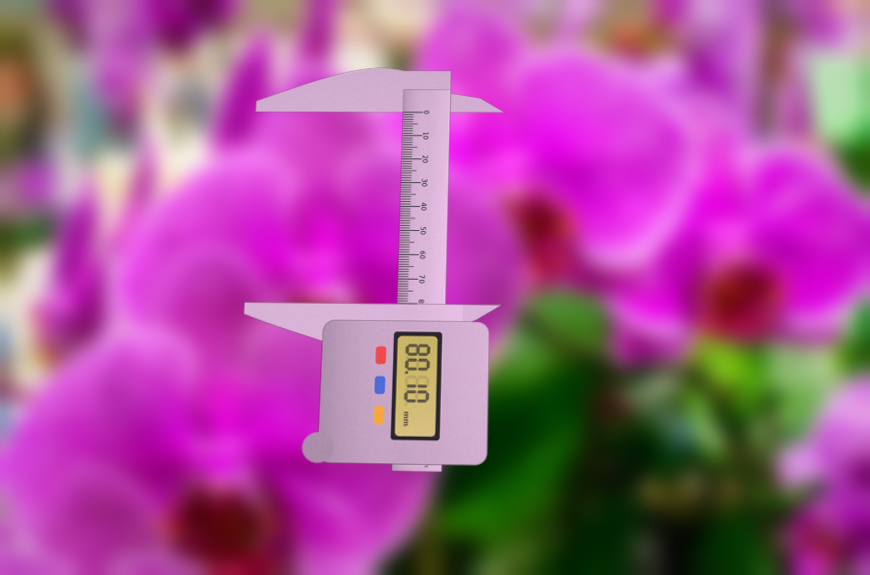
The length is 80.10mm
